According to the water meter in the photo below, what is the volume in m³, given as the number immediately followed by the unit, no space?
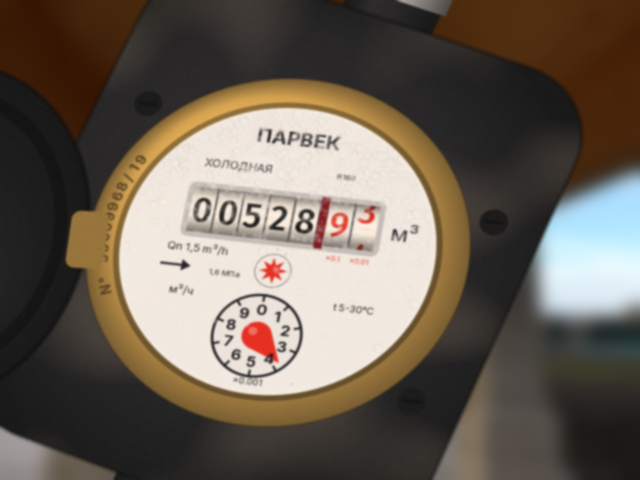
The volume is 528.933m³
